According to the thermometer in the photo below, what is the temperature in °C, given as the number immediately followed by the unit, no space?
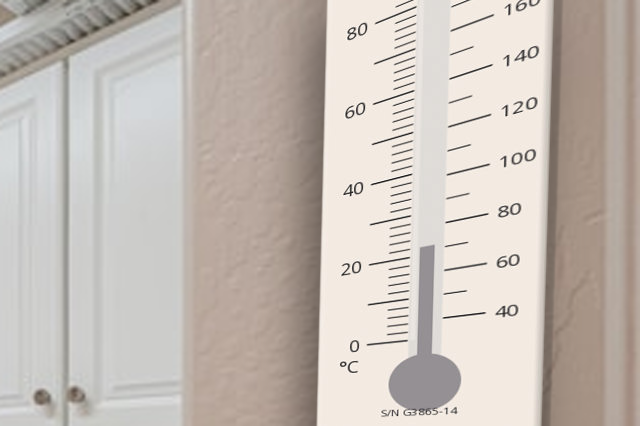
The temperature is 22°C
